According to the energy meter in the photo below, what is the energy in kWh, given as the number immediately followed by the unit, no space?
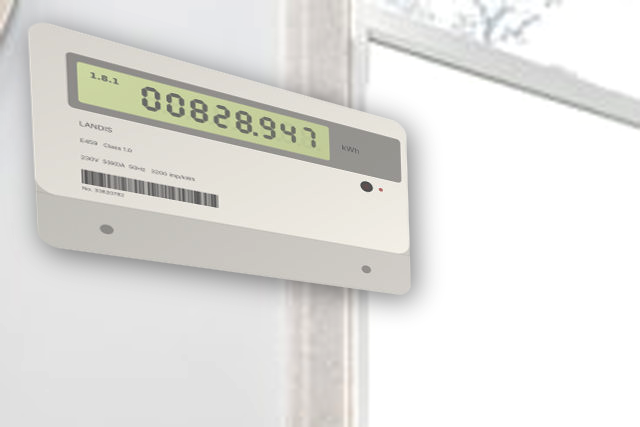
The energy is 828.947kWh
